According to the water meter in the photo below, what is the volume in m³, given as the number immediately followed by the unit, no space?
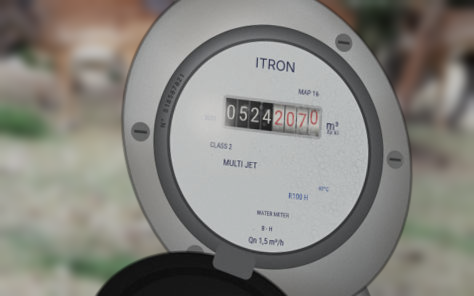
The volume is 524.2070m³
